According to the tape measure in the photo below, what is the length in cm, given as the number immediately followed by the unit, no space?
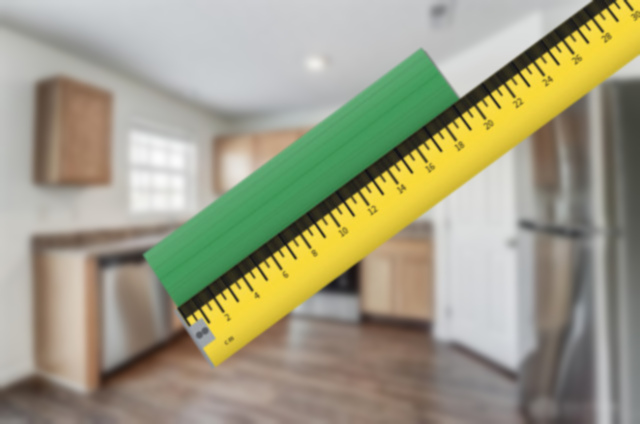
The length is 19.5cm
